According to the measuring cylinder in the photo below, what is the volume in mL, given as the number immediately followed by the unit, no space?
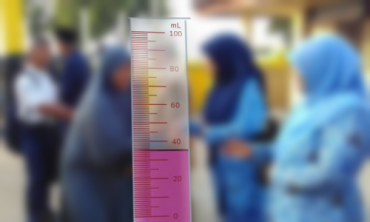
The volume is 35mL
